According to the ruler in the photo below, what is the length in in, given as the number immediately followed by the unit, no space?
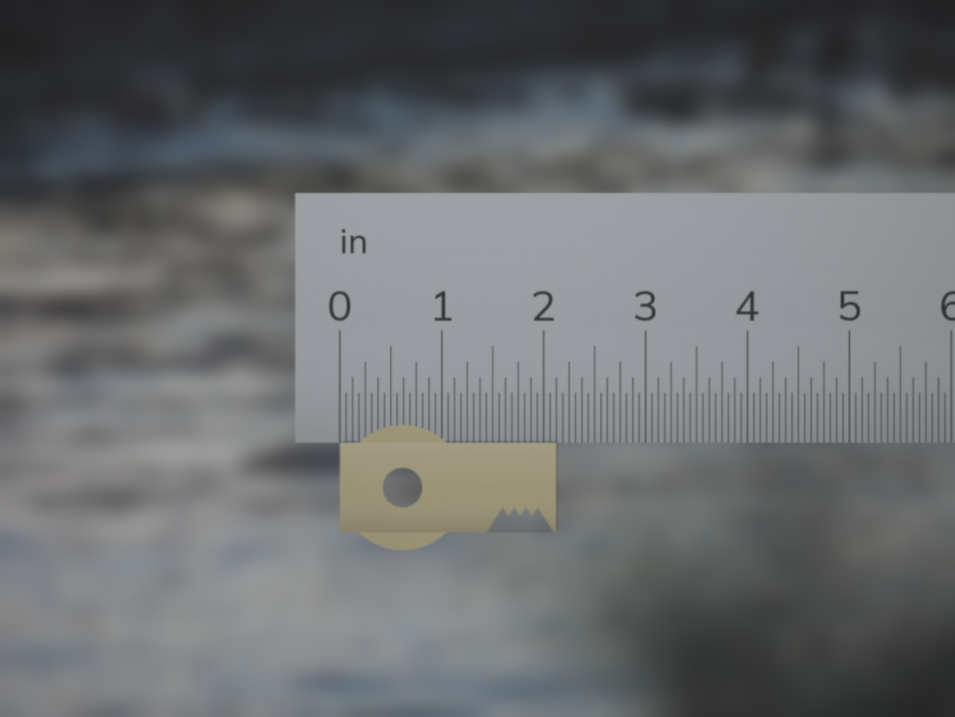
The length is 2.125in
